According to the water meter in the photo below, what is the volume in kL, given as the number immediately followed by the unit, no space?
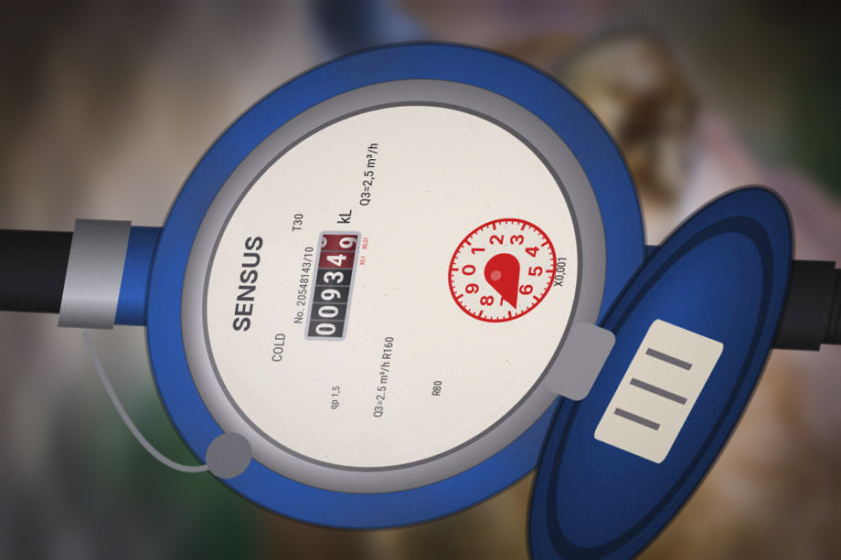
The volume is 93.486kL
